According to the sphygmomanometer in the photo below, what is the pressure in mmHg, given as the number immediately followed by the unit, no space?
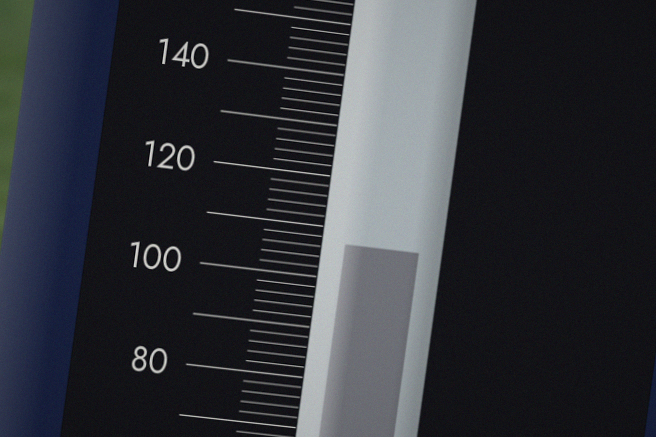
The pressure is 107mmHg
